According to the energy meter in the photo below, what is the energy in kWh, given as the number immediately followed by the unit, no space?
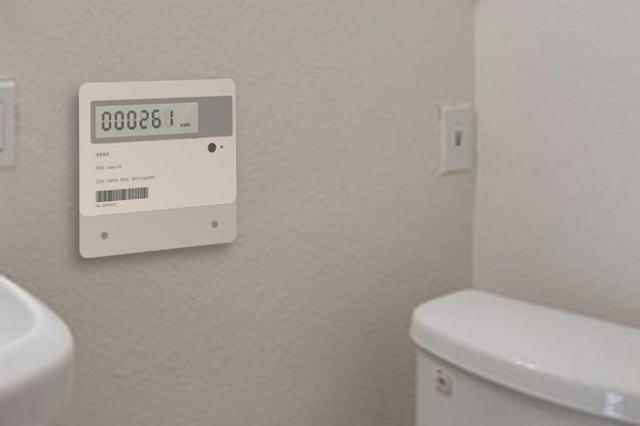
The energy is 261kWh
